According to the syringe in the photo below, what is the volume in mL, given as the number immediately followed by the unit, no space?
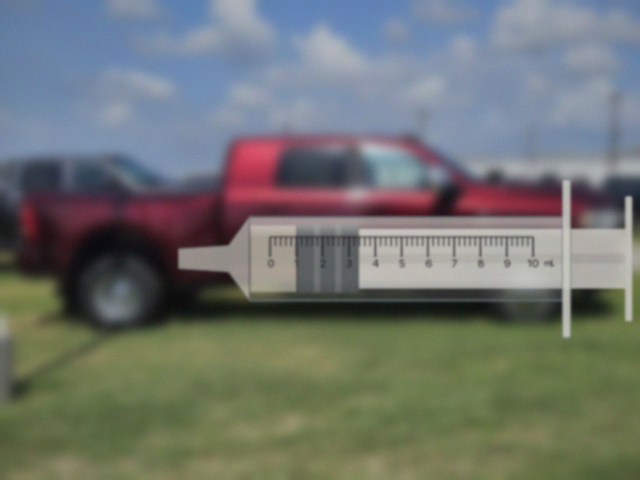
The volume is 1mL
